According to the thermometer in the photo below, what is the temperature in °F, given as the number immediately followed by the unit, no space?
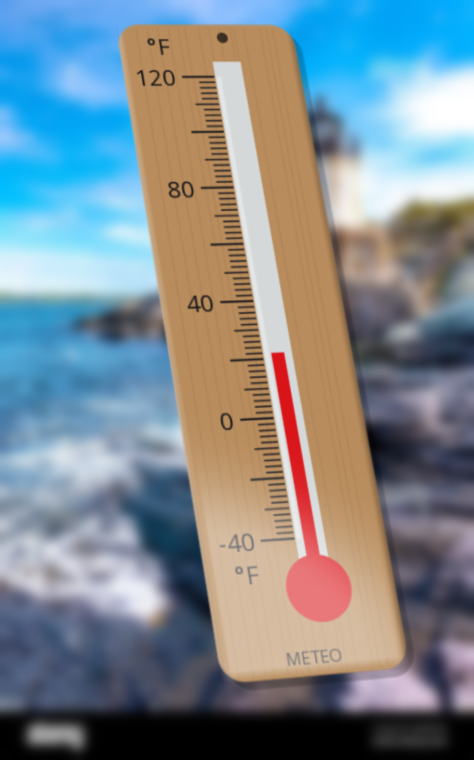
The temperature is 22°F
